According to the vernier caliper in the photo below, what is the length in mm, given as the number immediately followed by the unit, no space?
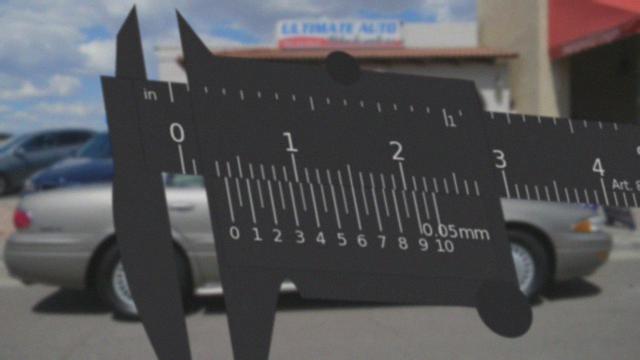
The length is 3.6mm
